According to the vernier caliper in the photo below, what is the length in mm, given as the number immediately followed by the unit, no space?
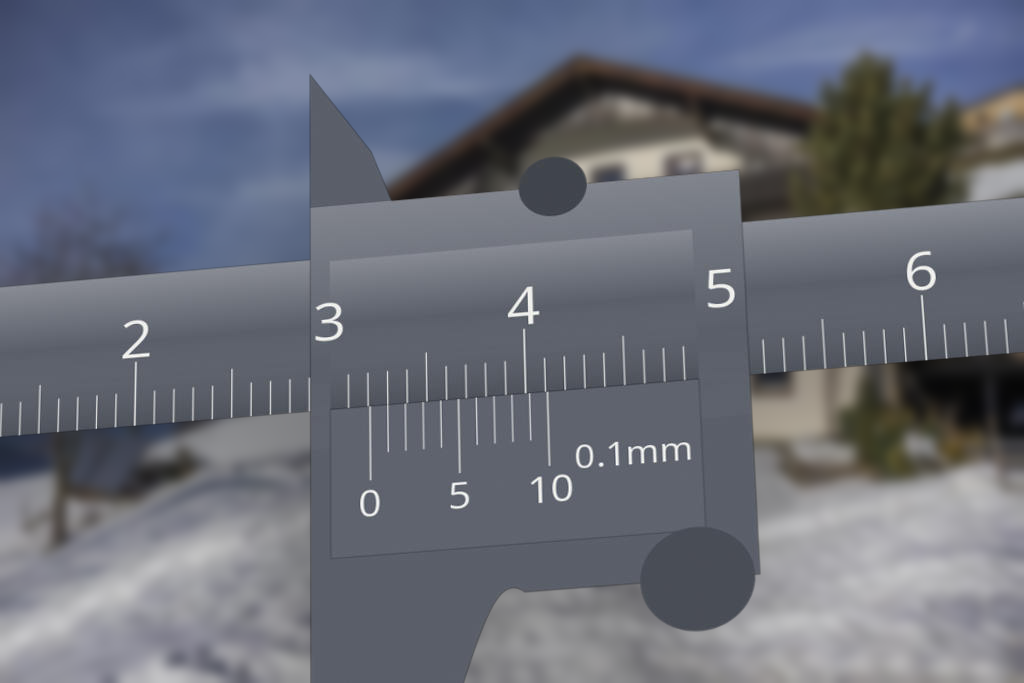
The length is 32.1mm
